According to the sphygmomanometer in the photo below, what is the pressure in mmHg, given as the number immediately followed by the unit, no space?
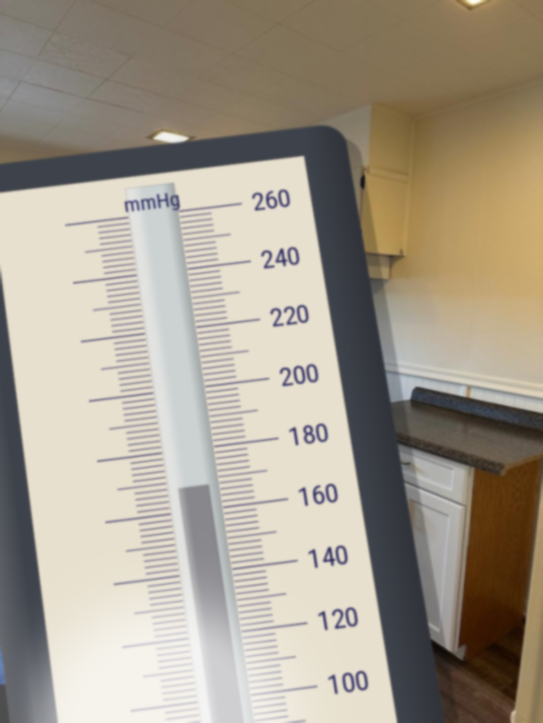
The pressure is 168mmHg
